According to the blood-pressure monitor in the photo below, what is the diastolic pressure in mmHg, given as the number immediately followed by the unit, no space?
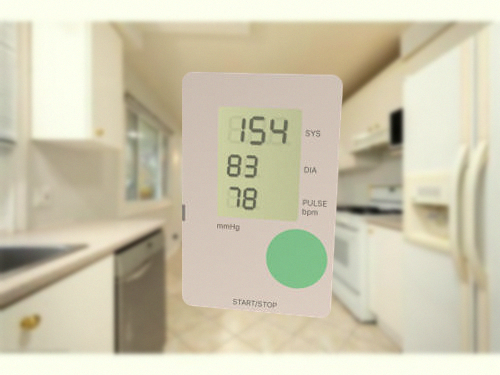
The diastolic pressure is 83mmHg
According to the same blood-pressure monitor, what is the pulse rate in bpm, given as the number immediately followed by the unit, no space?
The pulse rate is 78bpm
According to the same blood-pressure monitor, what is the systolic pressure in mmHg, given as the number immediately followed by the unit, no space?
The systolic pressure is 154mmHg
